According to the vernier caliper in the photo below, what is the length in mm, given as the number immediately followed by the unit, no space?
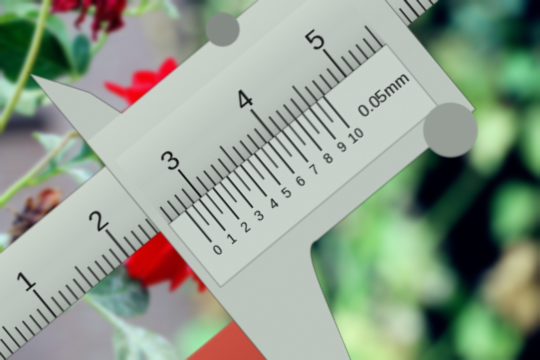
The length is 27.8mm
